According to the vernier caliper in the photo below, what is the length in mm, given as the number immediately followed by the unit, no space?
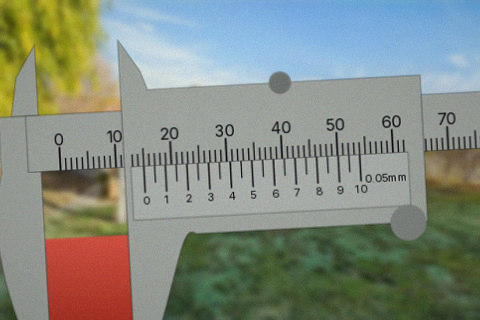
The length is 15.0mm
